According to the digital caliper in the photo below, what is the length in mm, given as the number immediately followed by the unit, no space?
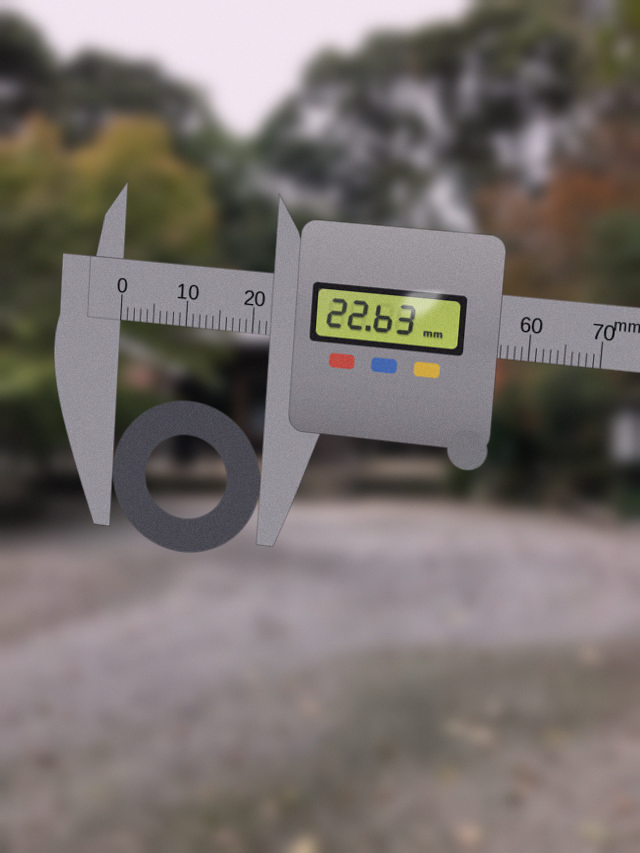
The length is 22.63mm
